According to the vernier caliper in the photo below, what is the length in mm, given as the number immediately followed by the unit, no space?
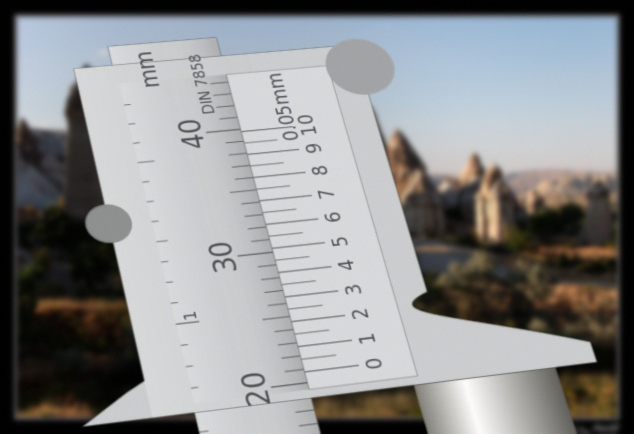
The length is 20.8mm
